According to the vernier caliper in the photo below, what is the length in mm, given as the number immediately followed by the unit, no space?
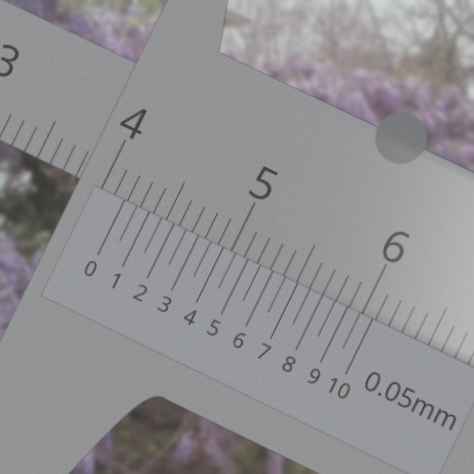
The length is 41.8mm
